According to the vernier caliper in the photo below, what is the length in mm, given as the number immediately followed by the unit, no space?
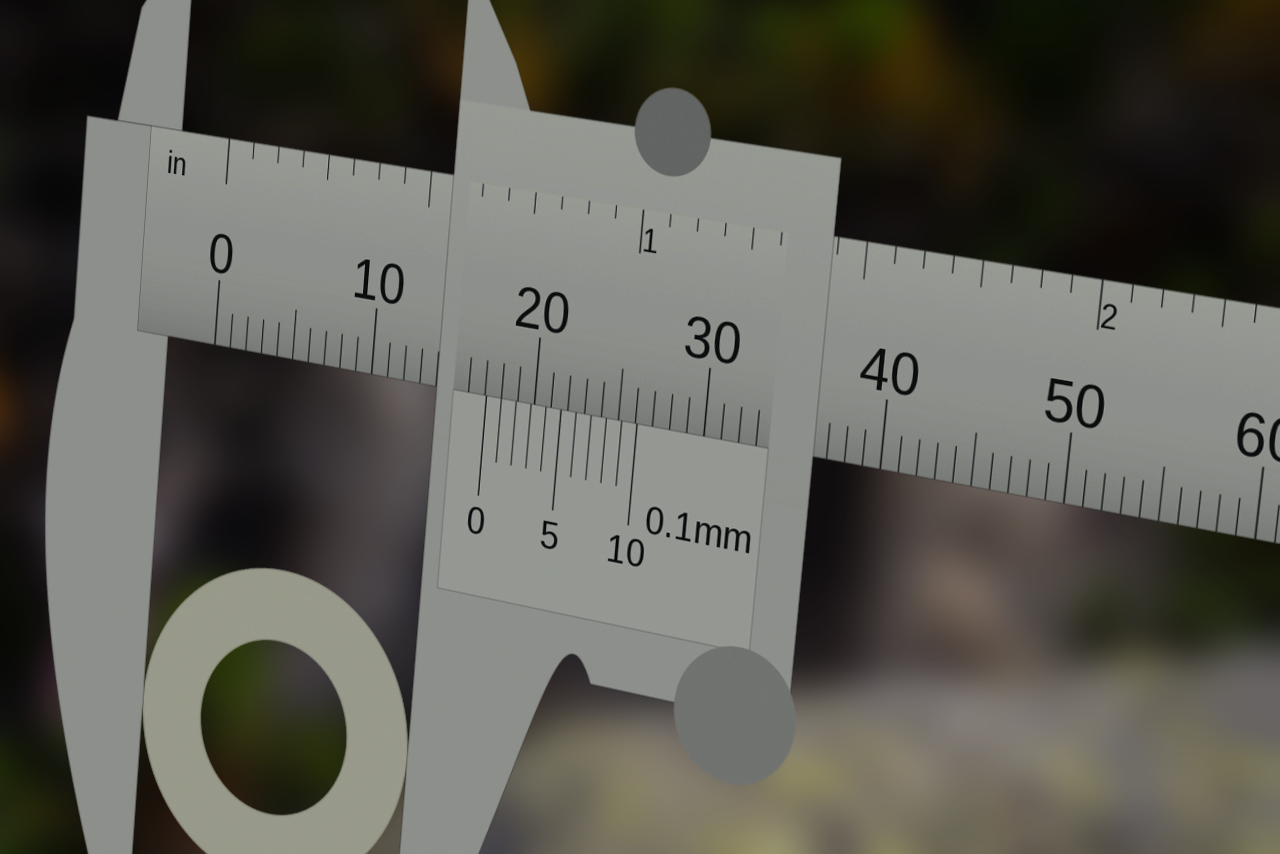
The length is 17.1mm
